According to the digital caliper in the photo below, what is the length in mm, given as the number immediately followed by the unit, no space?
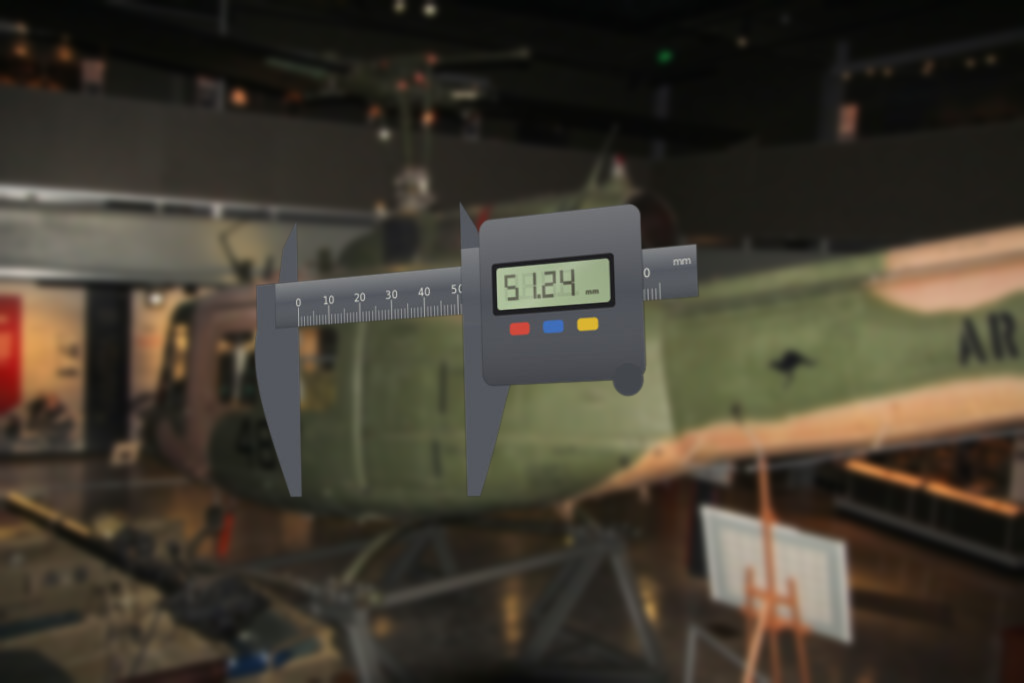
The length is 51.24mm
